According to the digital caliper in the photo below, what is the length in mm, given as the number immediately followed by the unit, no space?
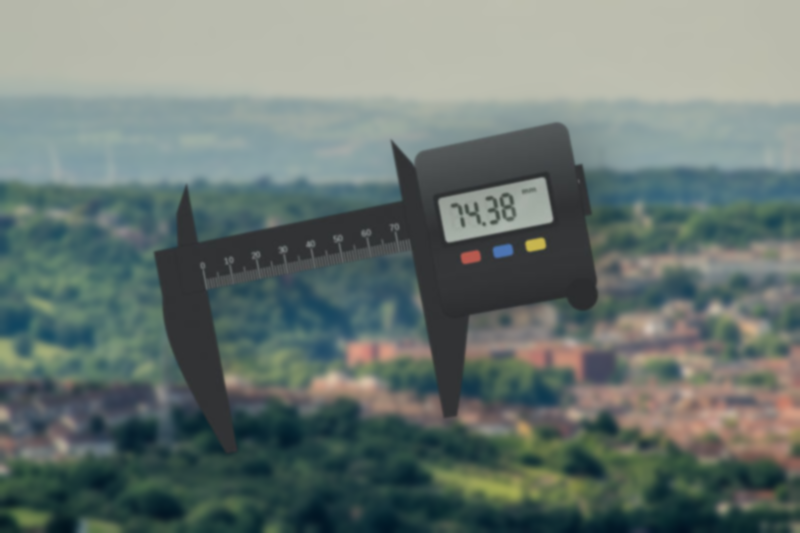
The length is 74.38mm
